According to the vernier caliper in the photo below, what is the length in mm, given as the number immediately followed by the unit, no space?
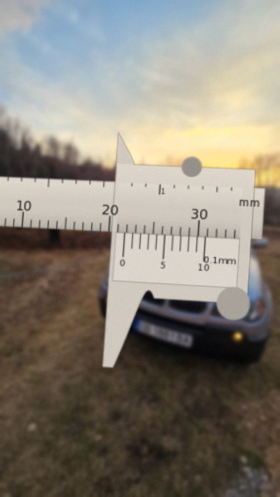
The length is 21.8mm
